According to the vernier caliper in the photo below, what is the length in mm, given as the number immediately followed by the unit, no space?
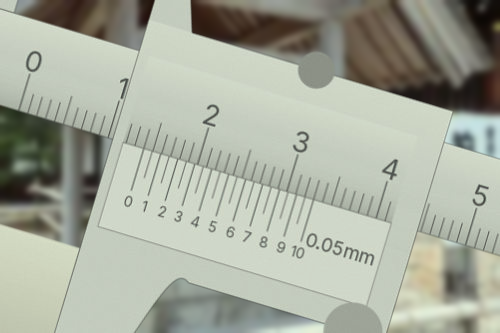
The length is 14.0mm
